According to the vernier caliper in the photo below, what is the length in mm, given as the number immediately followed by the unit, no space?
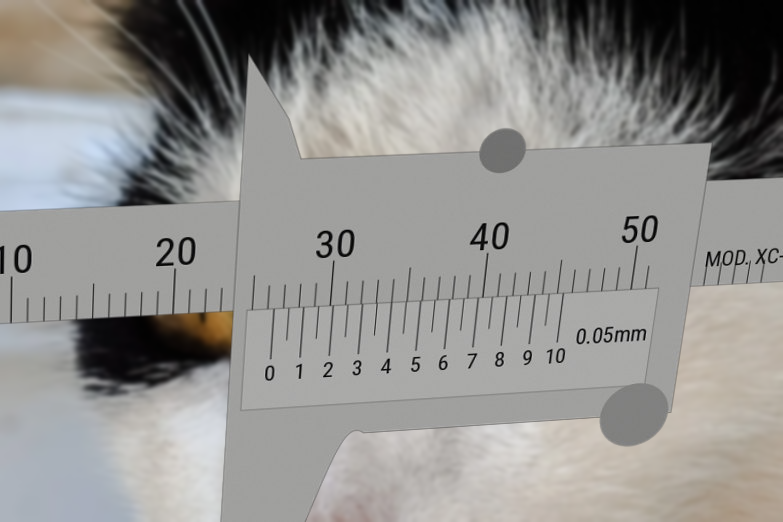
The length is 26.4mm
